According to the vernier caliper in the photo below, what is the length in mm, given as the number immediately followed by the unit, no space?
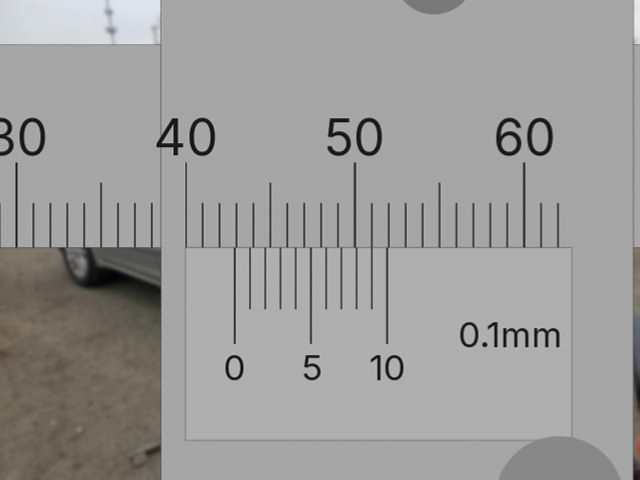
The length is 42.9mm
